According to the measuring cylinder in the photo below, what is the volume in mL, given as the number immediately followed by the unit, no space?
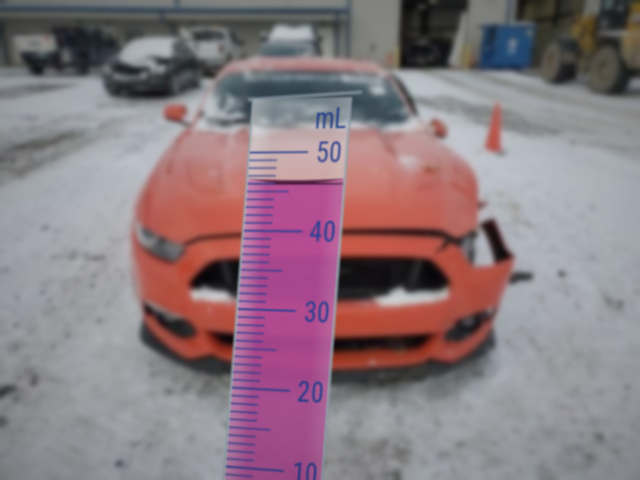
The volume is 46mL
